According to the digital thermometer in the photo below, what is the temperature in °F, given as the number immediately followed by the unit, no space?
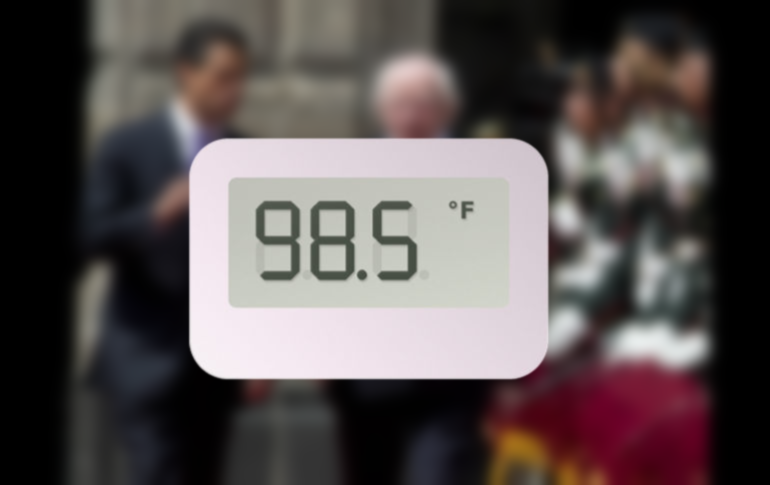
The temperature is 98.5°F
